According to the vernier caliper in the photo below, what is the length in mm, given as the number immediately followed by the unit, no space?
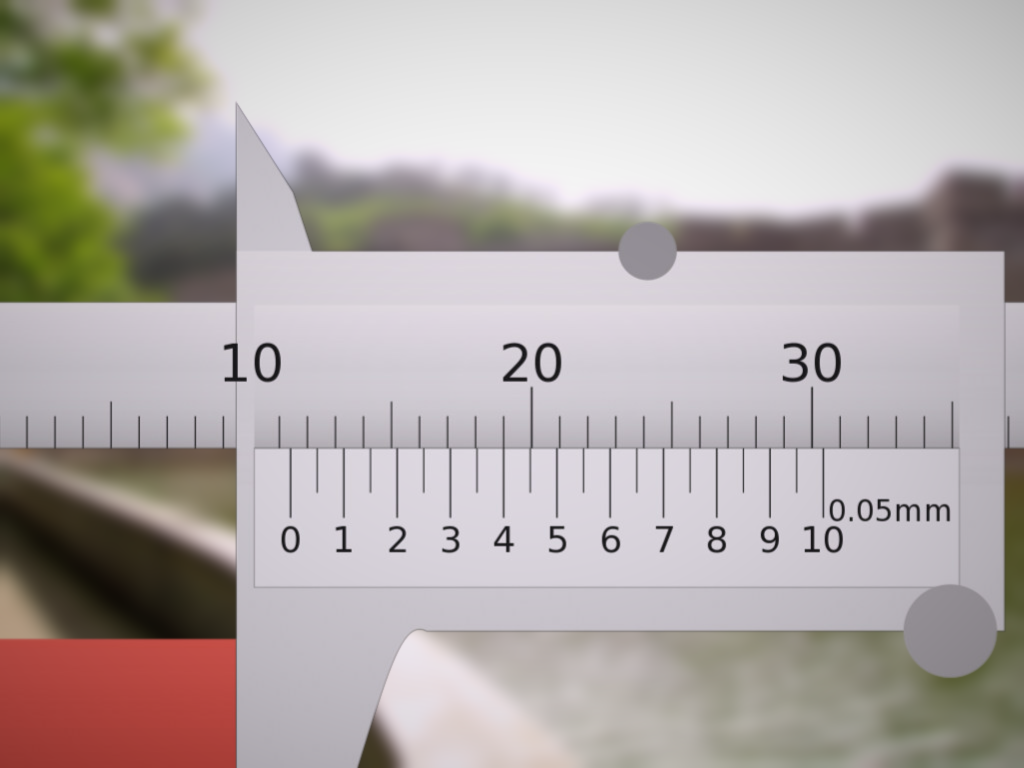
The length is 11.40mm
